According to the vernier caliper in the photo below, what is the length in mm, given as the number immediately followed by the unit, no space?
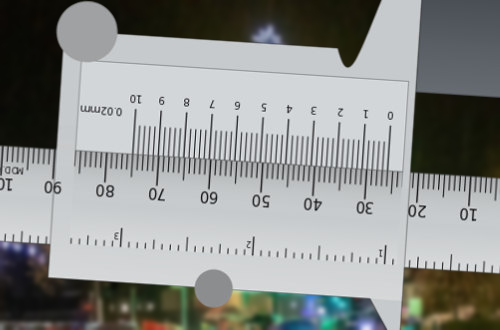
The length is 26.0mm
